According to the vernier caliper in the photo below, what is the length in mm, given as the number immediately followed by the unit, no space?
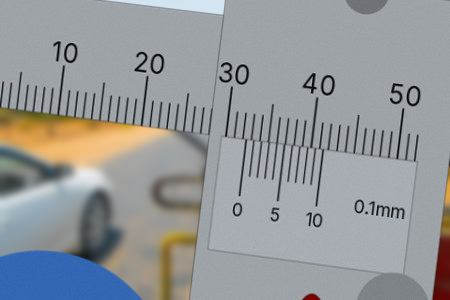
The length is 32.4mm
